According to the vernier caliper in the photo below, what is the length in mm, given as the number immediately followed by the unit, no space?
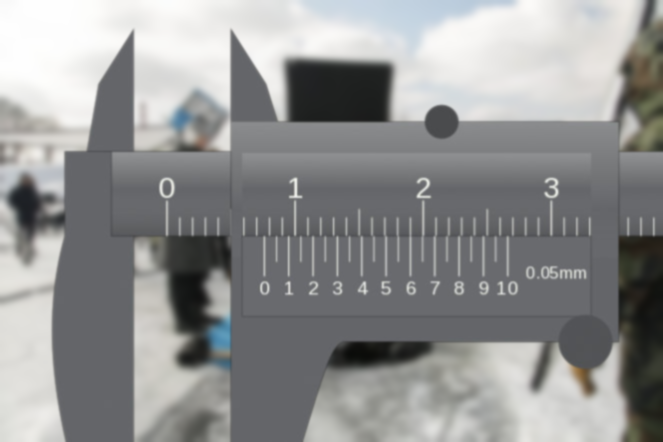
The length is 7.6mm
